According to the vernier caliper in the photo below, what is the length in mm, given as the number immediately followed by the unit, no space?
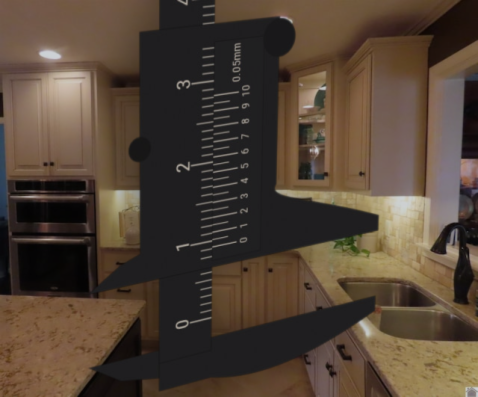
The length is 9.2mm
